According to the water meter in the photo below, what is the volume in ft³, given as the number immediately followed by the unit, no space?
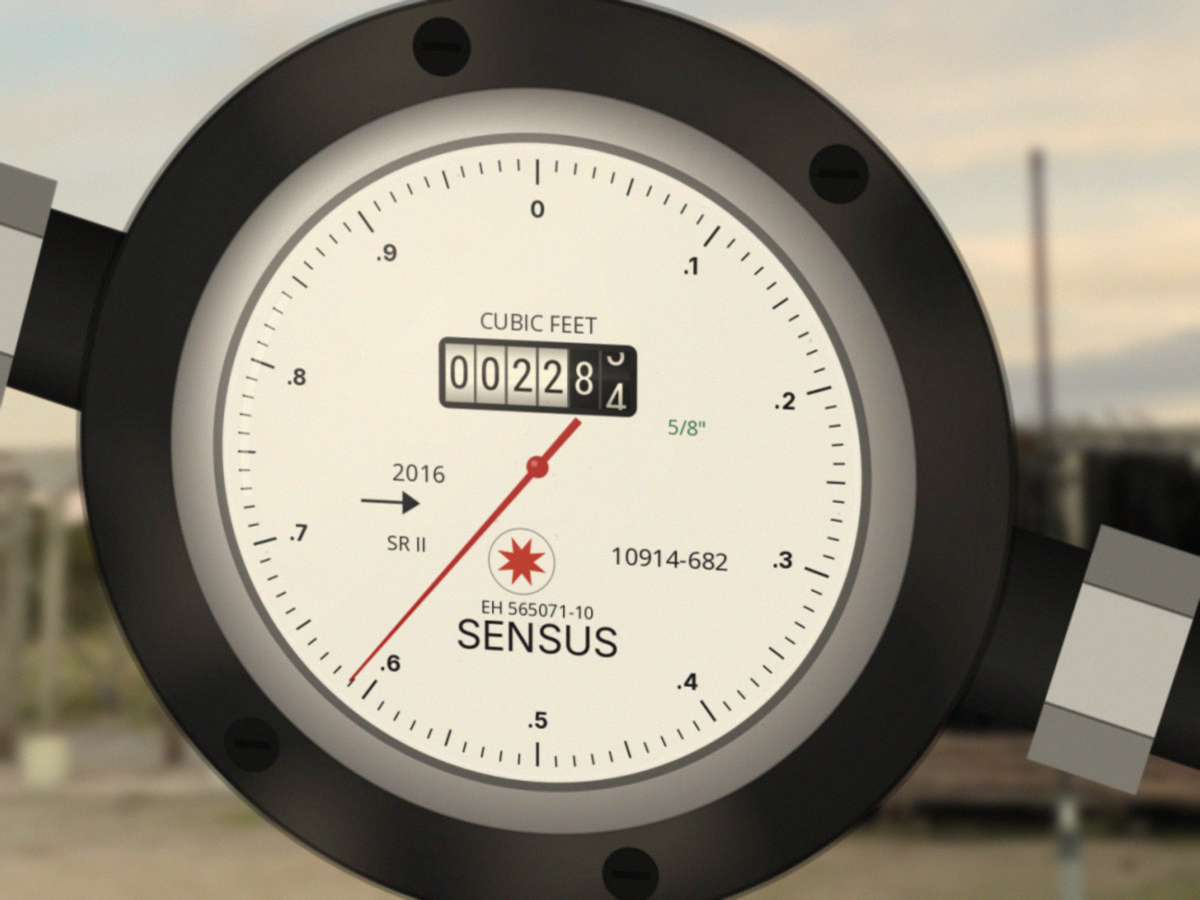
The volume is 2283.61ft³
